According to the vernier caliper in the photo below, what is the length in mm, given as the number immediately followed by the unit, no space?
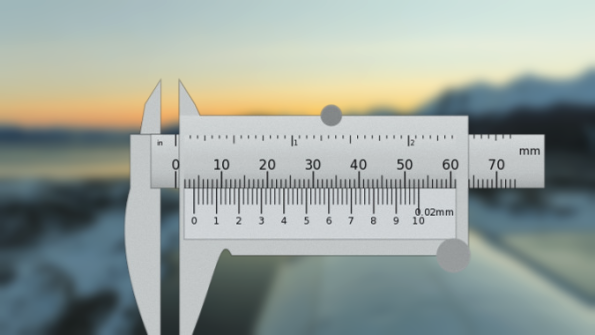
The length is 4.0mm
